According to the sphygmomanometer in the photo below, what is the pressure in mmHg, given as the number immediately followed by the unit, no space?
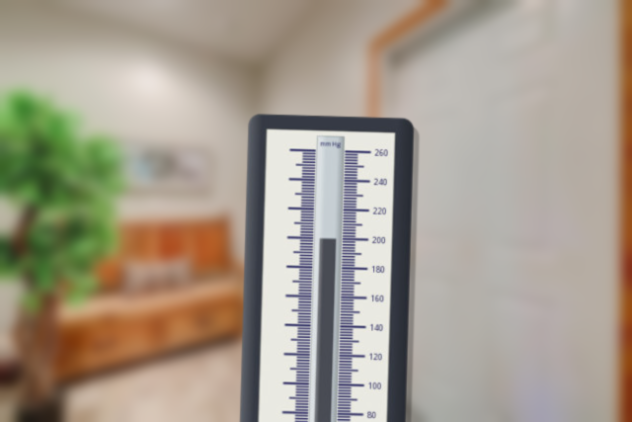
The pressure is 200mmHg
